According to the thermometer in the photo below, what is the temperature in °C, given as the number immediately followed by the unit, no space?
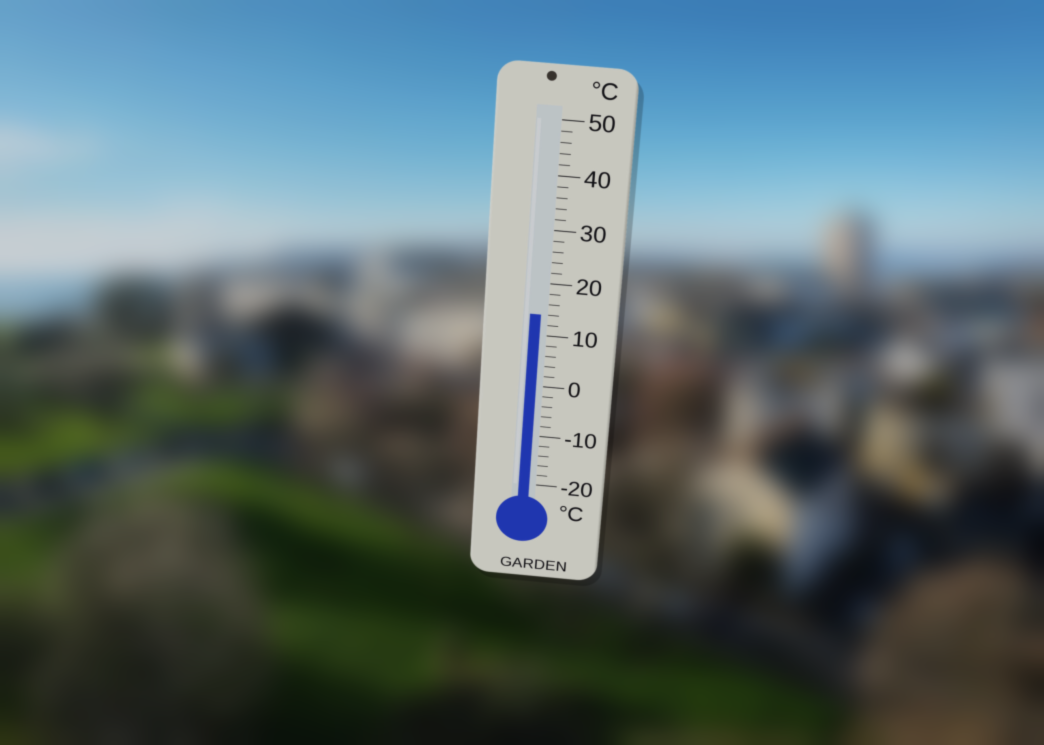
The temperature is 14°C
